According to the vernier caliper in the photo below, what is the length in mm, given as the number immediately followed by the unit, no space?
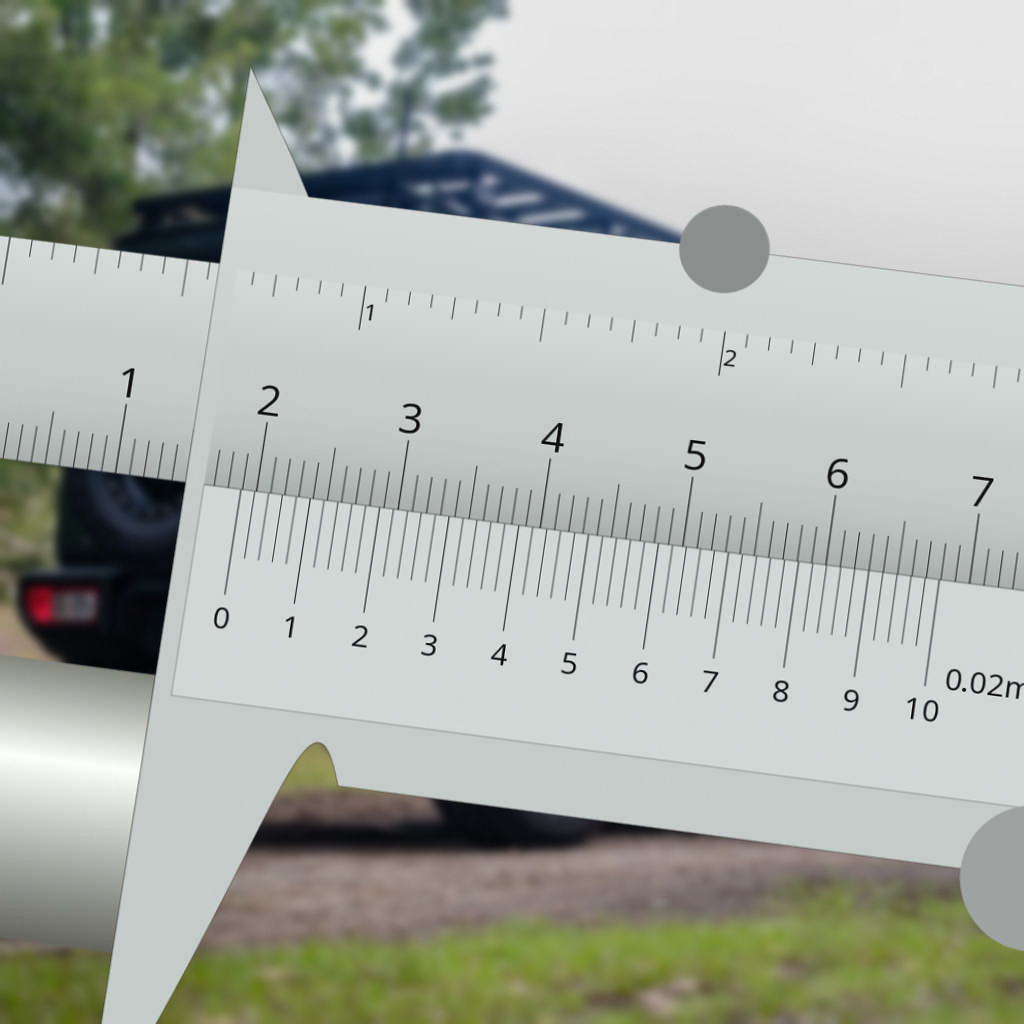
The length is 18.9mm
